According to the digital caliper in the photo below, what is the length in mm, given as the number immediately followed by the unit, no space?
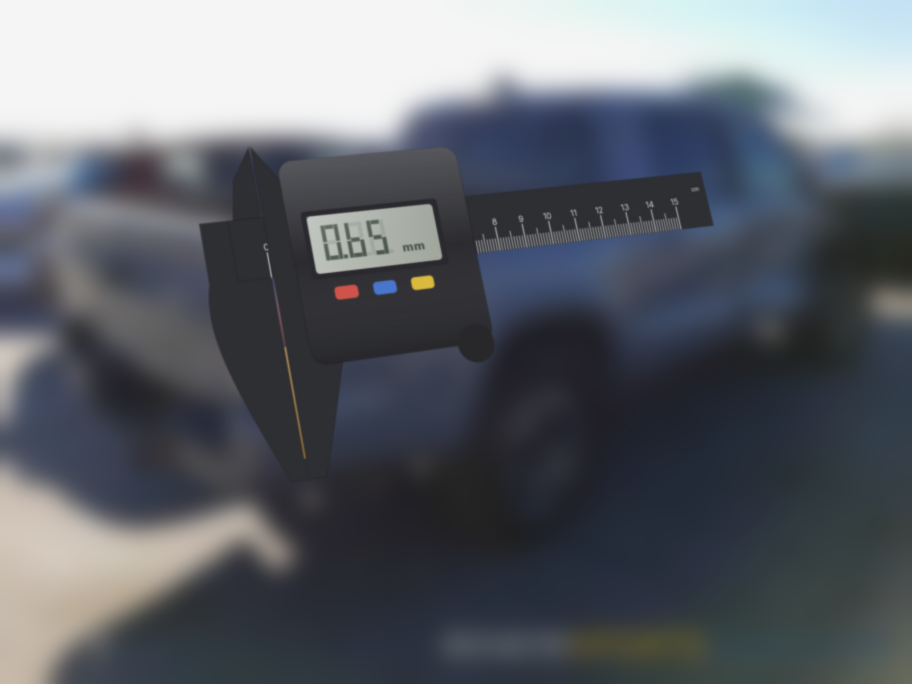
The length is 0.65mm
